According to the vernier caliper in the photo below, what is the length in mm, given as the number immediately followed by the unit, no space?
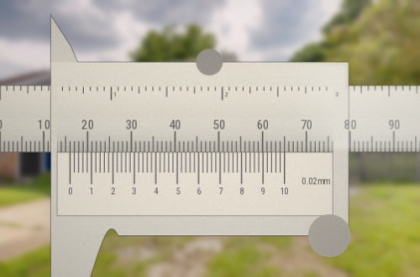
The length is 16.0mm
